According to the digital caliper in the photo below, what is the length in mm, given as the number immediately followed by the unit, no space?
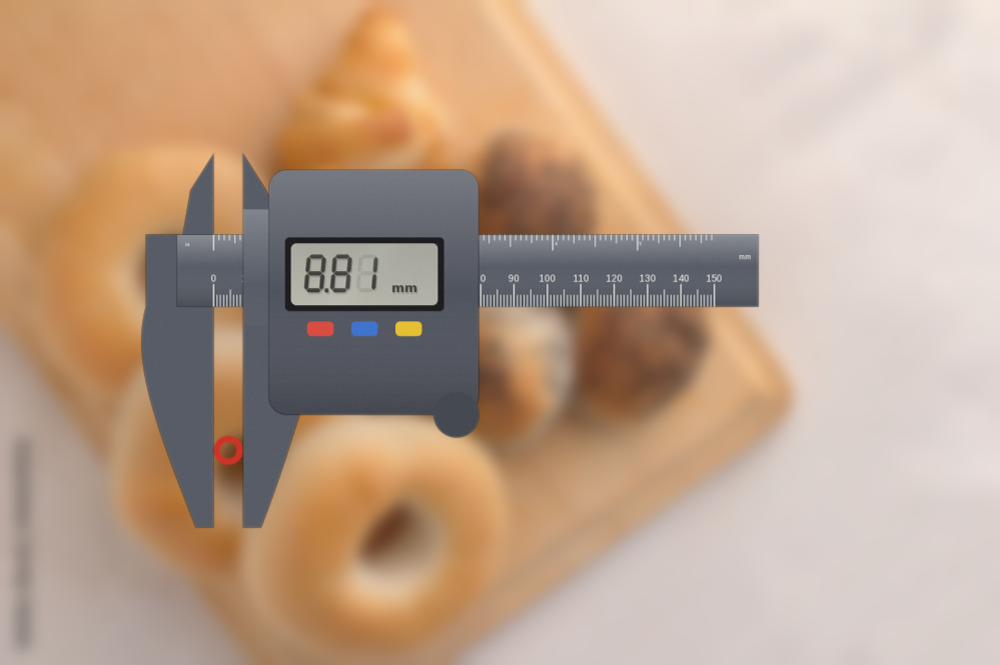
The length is 8.81mm
